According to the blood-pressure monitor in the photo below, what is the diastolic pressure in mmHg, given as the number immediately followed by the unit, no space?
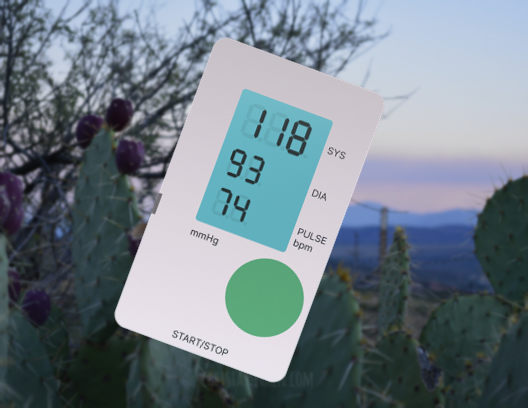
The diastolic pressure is 93mmHg
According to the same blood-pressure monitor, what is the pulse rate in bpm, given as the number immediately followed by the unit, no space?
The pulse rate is 74bpm
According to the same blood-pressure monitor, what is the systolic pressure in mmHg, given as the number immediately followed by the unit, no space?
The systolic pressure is 118mmHg
